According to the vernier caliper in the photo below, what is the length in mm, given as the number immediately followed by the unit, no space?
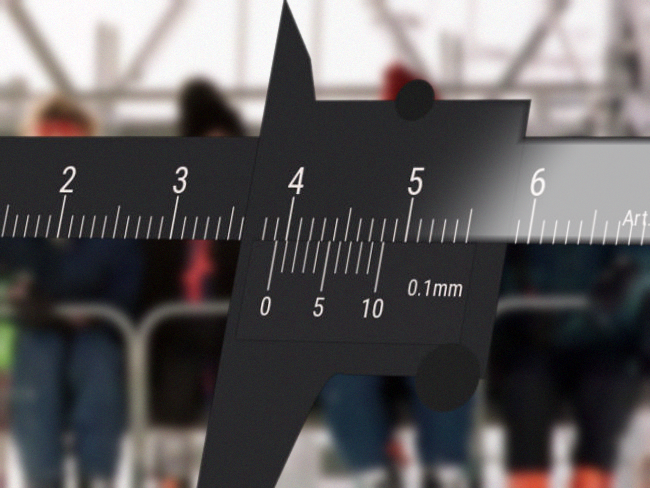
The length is 39.2mm
